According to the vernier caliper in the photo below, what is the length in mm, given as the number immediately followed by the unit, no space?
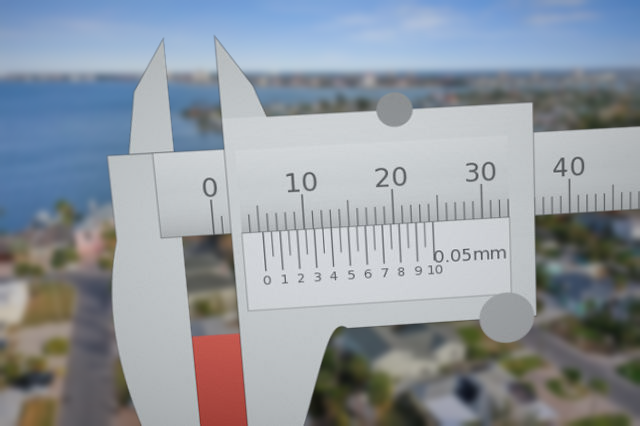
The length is 5.4mm
